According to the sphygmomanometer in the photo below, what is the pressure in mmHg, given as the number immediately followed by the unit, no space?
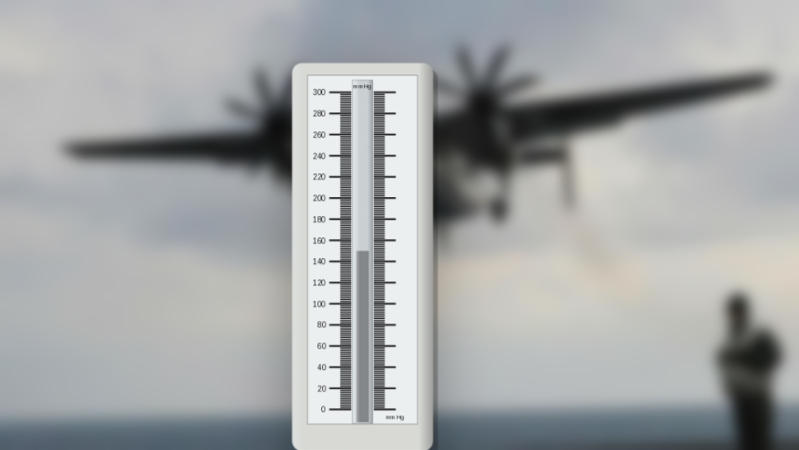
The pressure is 150mmHg
